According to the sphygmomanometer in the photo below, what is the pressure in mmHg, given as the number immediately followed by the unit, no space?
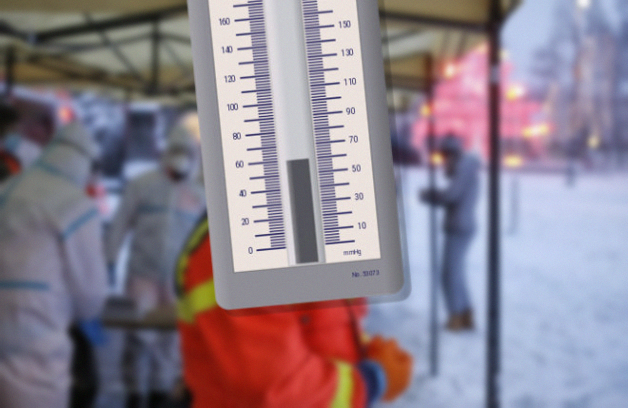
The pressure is 60mmHg
